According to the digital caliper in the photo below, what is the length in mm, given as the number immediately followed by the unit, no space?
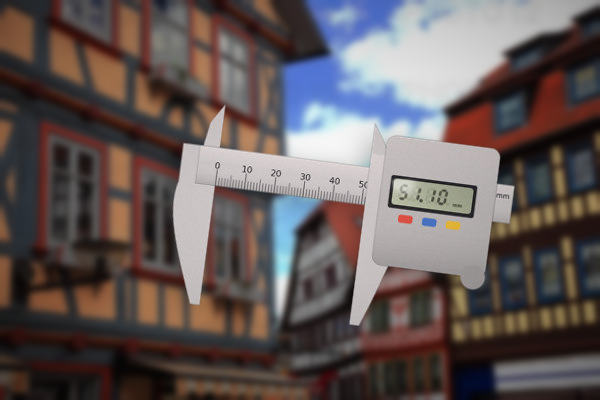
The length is 51.10mm
